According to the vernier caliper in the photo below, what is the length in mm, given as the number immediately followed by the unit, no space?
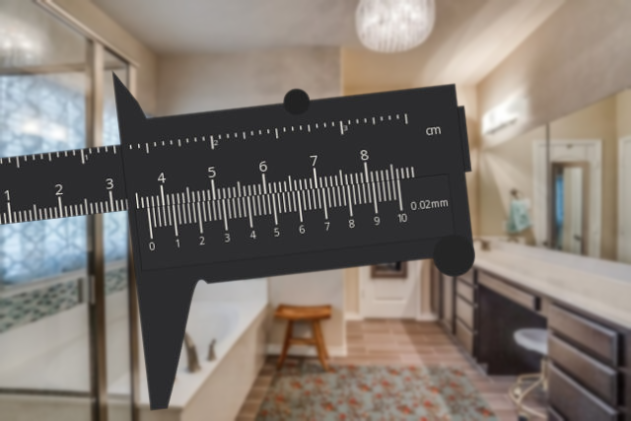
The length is 37.0mm
